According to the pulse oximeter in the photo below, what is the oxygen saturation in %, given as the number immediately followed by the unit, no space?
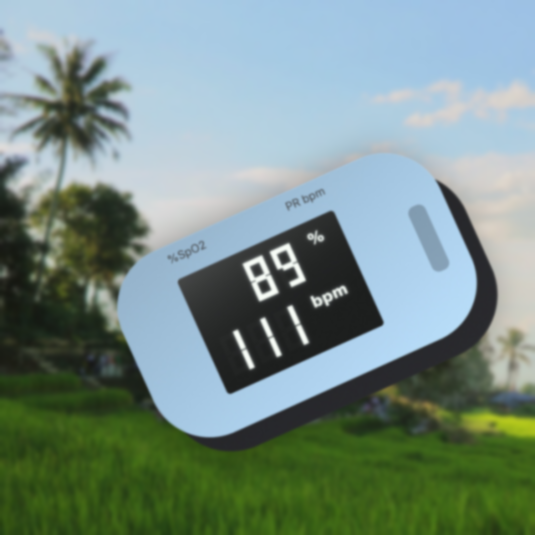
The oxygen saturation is 89%
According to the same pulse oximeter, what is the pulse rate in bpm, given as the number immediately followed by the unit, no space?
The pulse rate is 111bpm
